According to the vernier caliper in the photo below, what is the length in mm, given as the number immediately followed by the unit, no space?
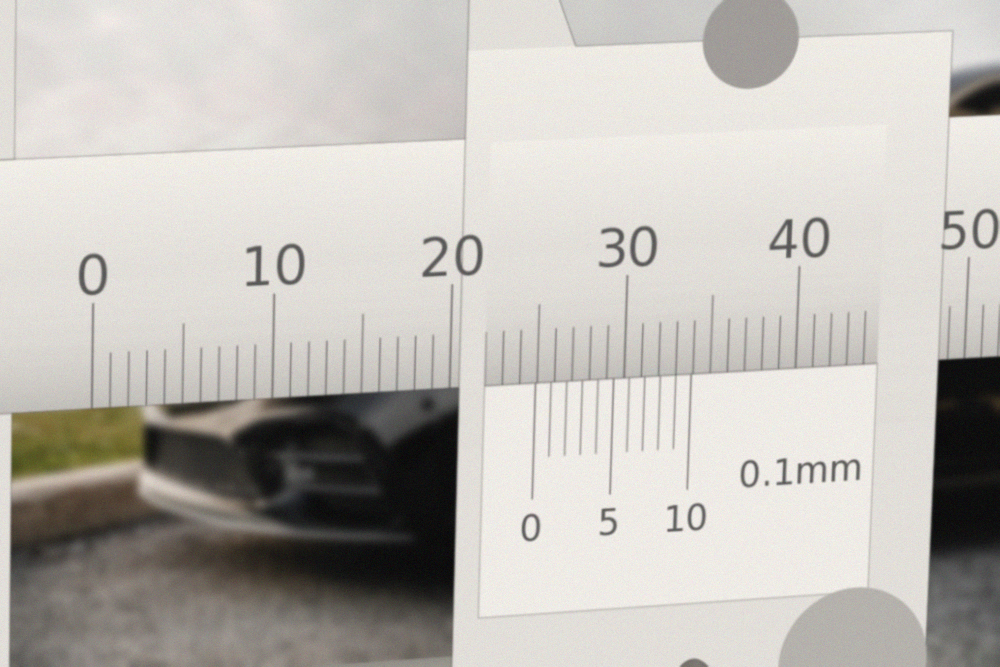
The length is 24.9mm
